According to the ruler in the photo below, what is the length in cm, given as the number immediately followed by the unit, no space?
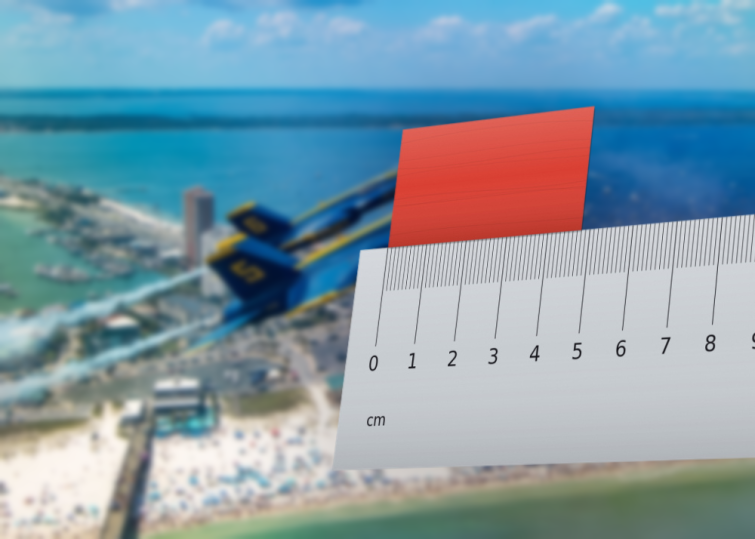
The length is 4.8cm
